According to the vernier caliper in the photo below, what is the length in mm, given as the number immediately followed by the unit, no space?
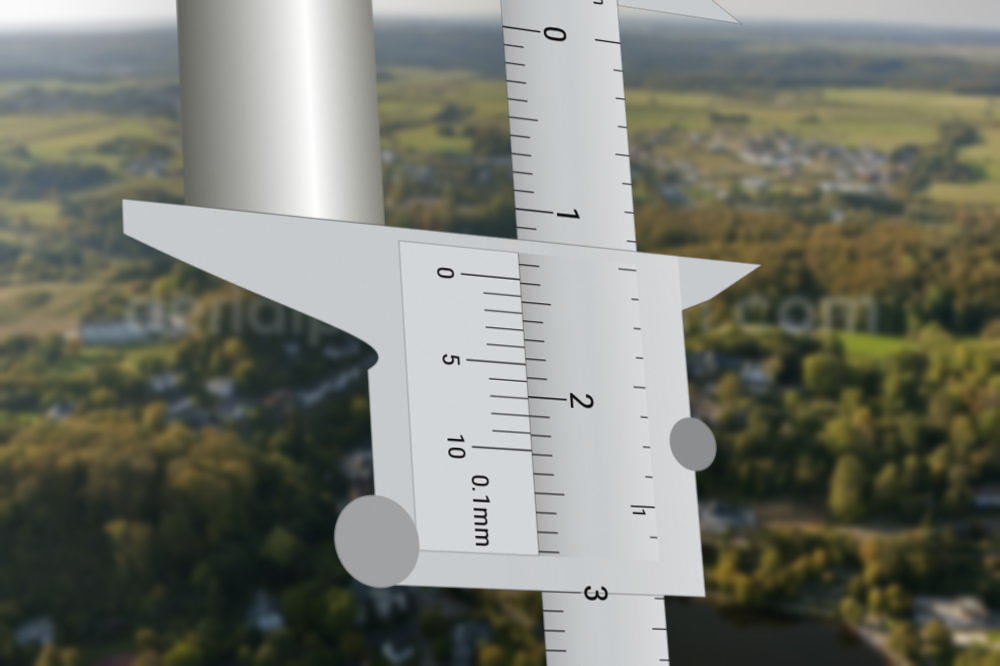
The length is 13.8mm
